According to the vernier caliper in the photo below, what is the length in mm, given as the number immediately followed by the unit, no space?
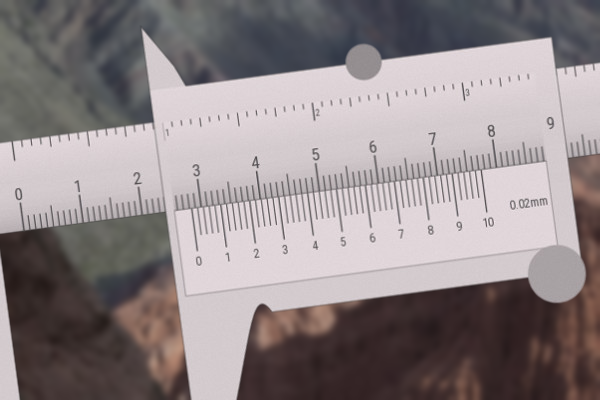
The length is 28.4mm
